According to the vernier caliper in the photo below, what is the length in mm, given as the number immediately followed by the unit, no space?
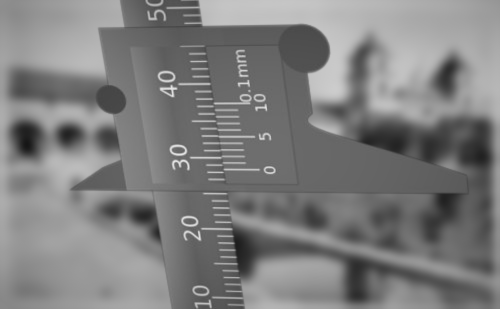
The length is 28.4mm
